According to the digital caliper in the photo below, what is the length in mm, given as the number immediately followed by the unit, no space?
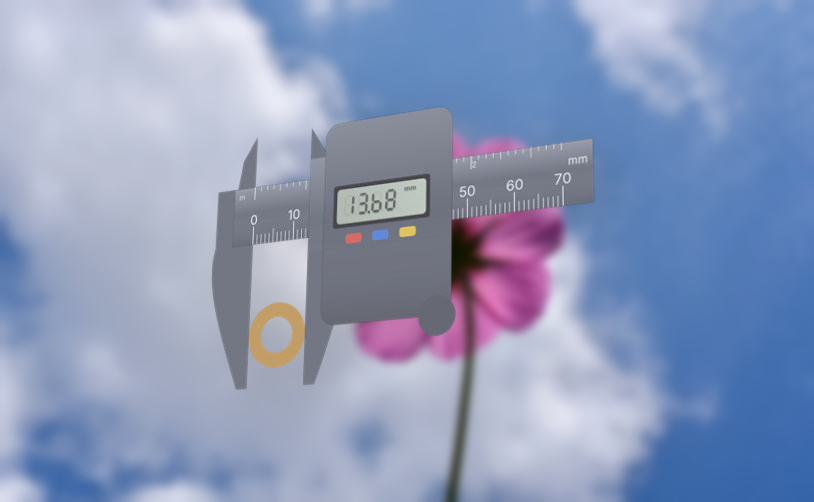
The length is 13.68mm
